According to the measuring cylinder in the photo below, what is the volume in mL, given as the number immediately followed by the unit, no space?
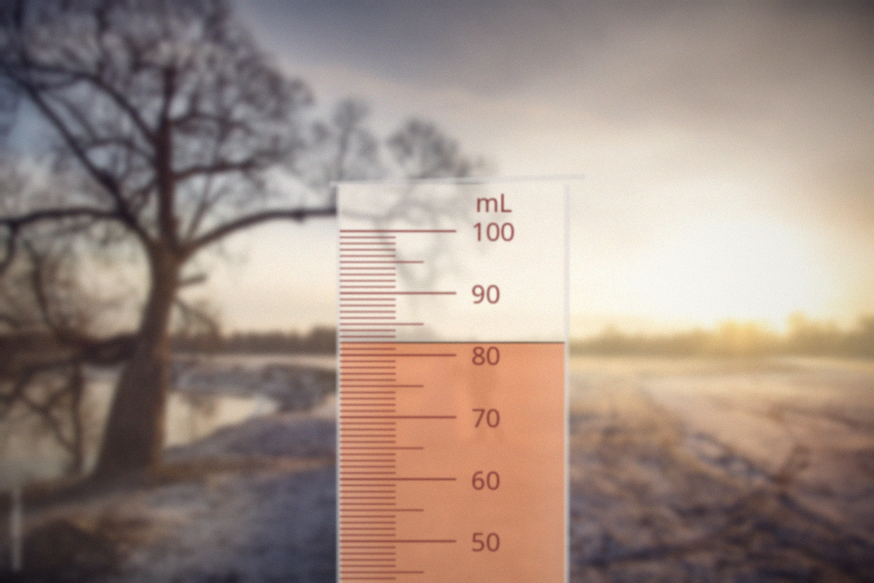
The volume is 82mL
